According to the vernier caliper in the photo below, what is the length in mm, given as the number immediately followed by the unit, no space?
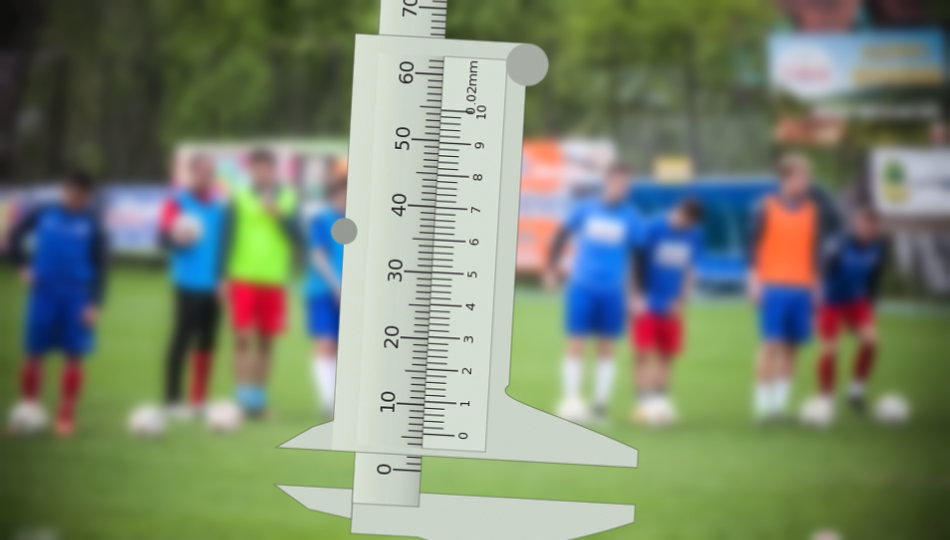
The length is 5.6mm
